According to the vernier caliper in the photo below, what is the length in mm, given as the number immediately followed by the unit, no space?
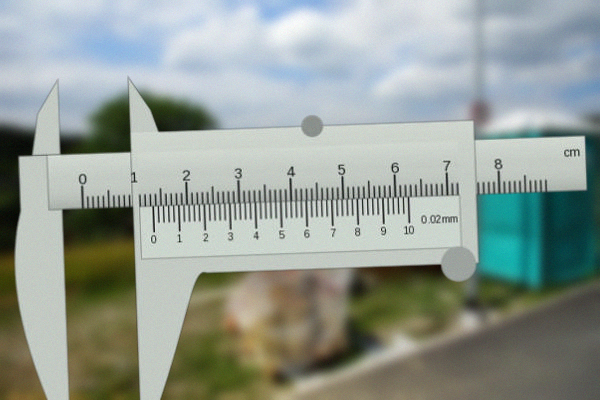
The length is 13.5mm
